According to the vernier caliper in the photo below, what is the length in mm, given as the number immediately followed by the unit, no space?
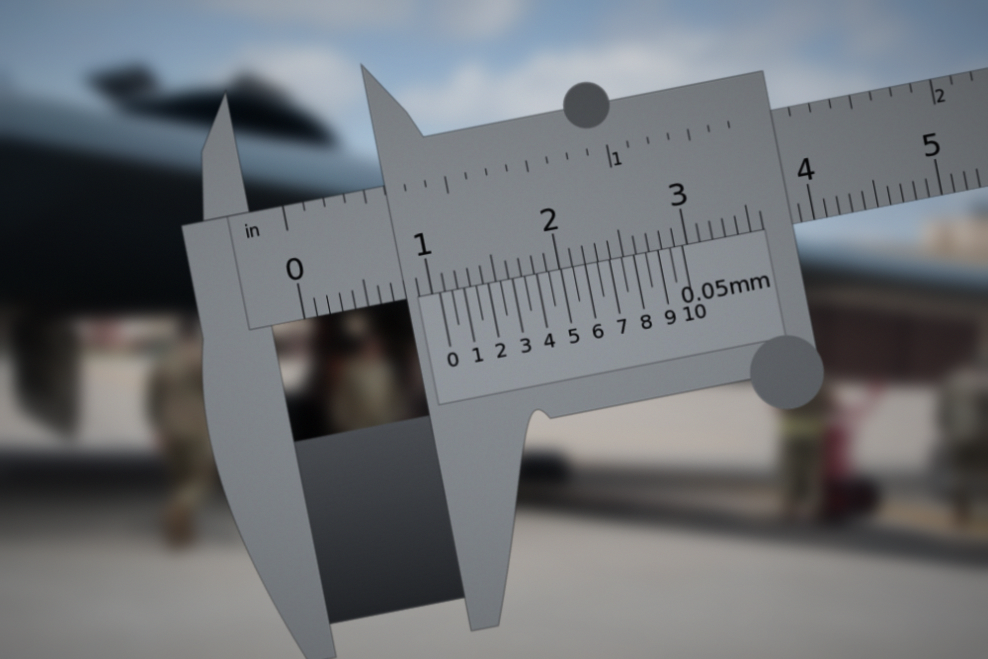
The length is 10.6mm
